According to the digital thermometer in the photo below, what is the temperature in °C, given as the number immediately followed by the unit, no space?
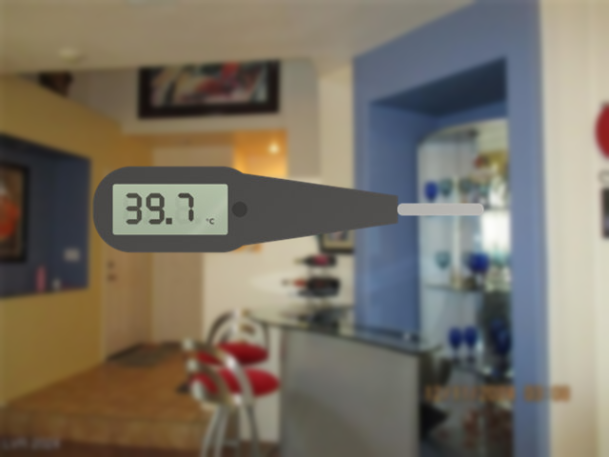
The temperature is 39.7°C
